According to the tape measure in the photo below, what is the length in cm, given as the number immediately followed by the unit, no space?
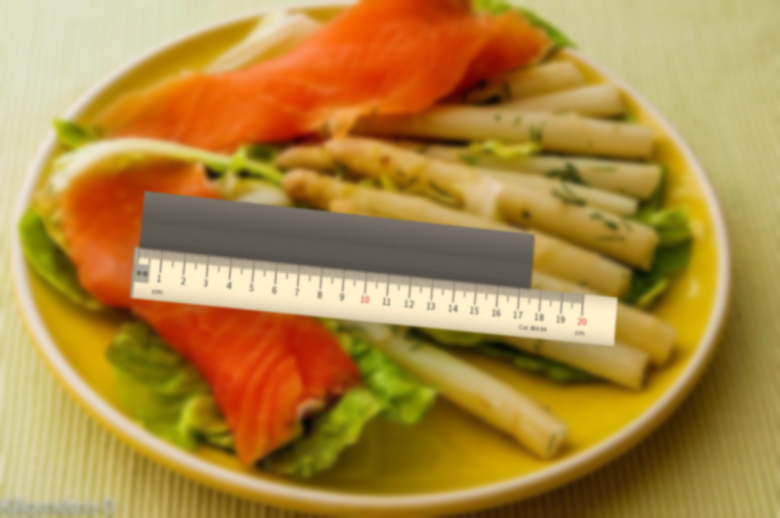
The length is 17.5cm
